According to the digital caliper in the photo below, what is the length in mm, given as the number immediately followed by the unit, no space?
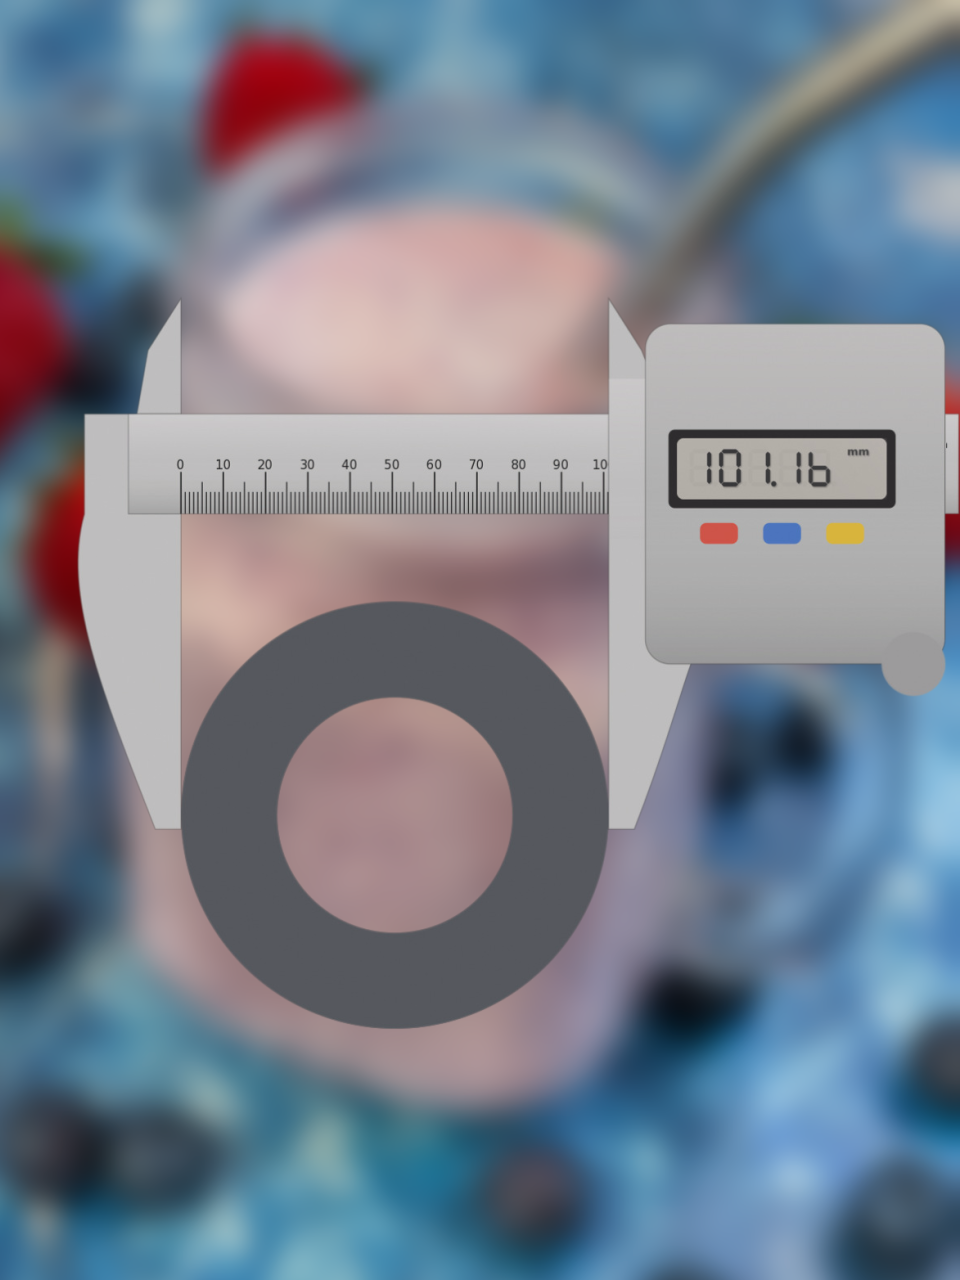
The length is 101.16mm
